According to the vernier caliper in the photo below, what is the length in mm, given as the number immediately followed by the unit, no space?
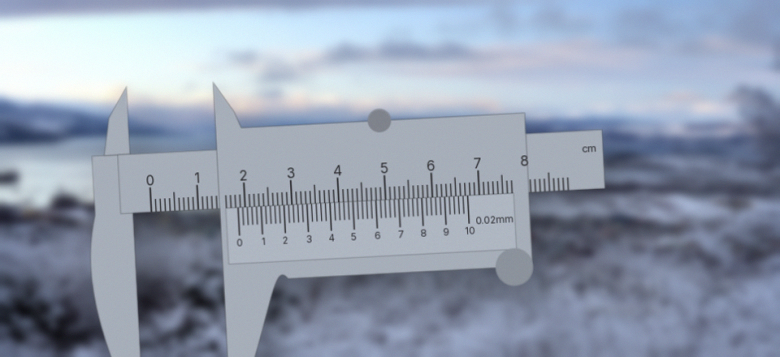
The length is 18.5mm
